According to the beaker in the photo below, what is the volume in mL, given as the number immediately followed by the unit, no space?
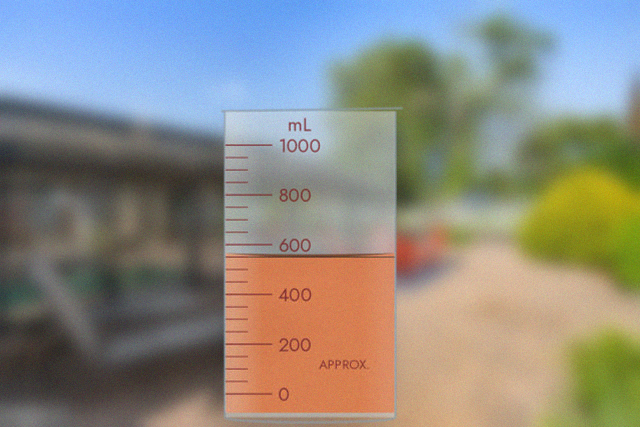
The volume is 550mL
